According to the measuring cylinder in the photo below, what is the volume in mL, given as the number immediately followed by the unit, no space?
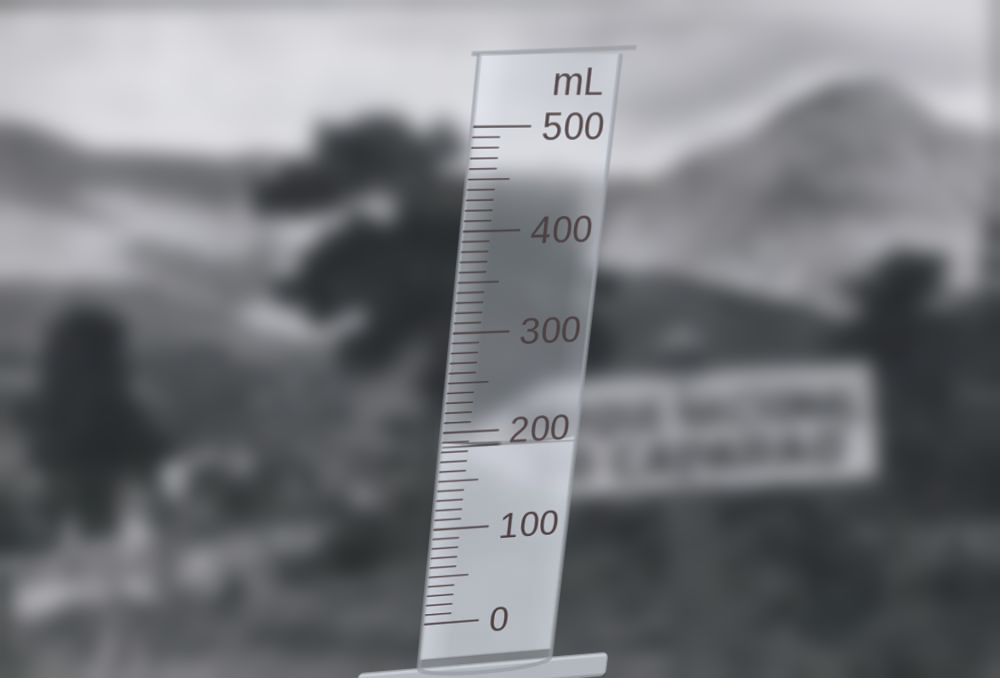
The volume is 185mL
